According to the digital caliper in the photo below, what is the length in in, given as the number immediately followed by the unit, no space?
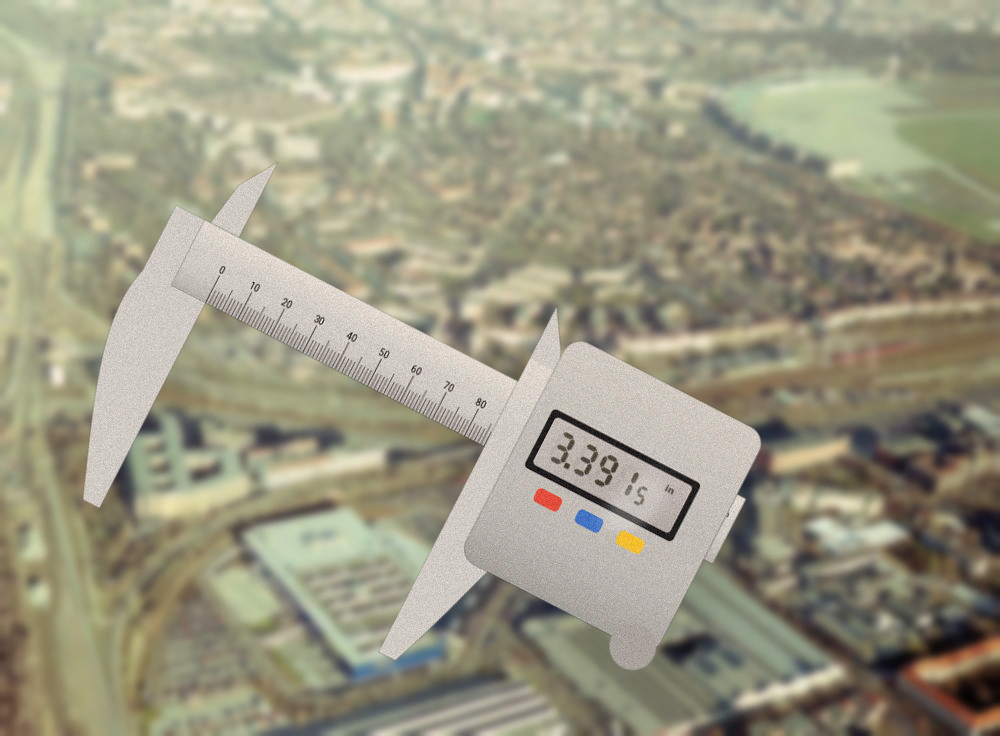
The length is 3.3915in
